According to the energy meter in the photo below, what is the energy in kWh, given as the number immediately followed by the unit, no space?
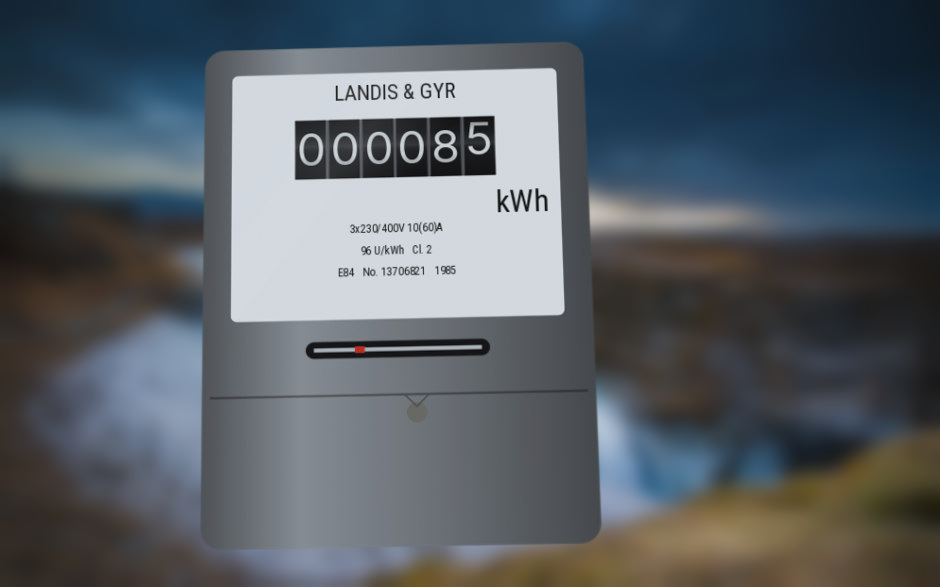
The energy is 85kWh
